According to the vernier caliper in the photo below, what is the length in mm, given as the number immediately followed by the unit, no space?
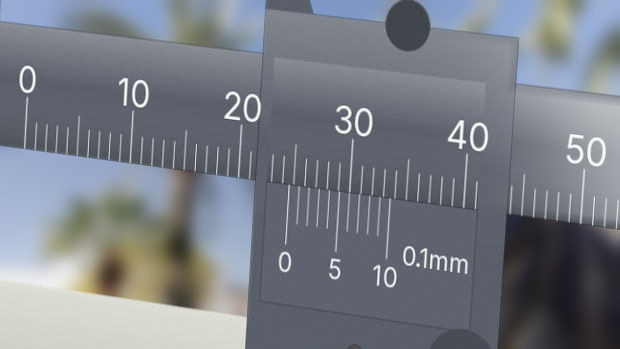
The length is 24.6mm
